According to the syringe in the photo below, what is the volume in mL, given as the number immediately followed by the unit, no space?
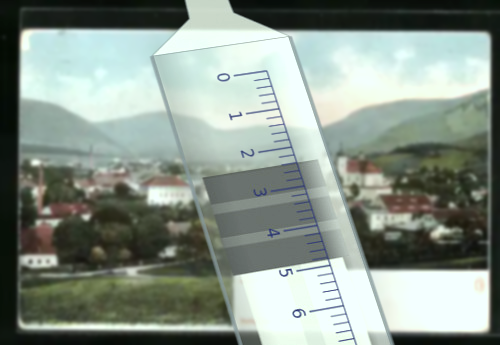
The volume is 2.4mL
